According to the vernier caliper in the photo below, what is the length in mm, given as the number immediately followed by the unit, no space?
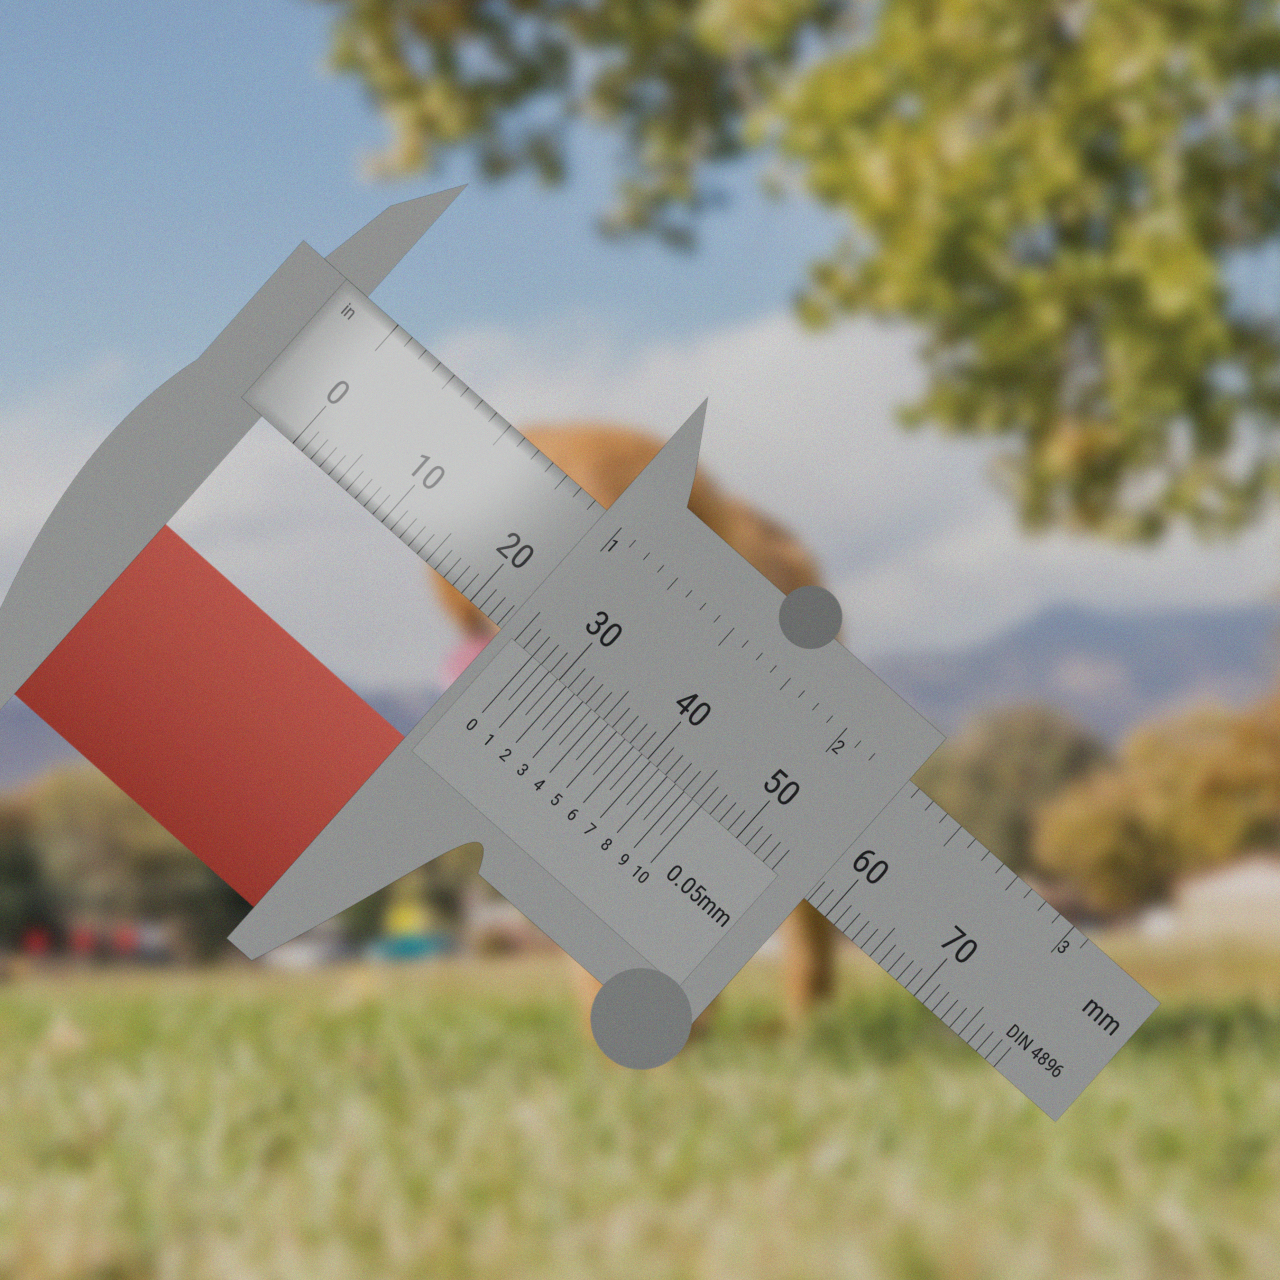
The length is 27.0mm
